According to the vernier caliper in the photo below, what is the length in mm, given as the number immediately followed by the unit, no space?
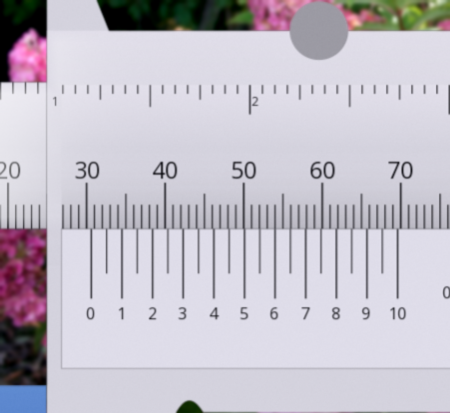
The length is 30.6mm
